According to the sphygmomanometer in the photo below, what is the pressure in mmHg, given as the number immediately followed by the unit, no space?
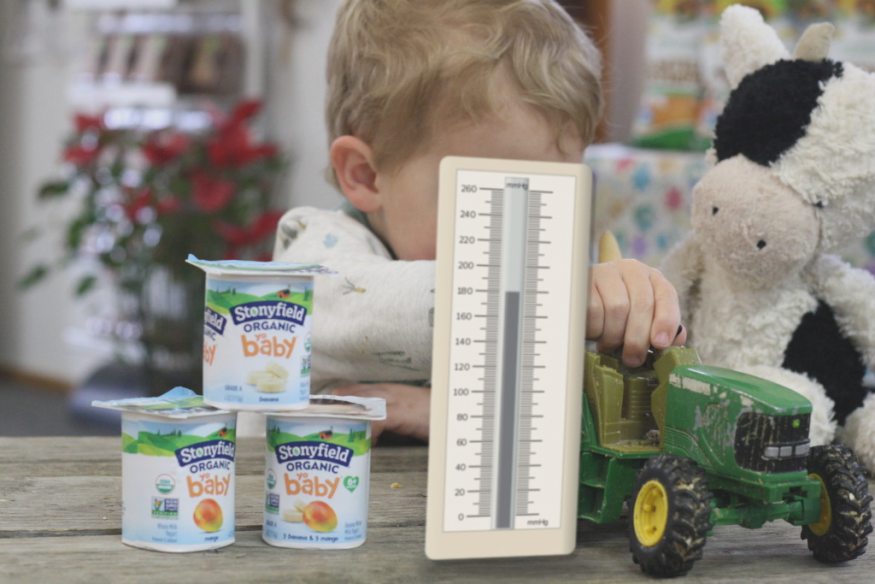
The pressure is 180mmHg
